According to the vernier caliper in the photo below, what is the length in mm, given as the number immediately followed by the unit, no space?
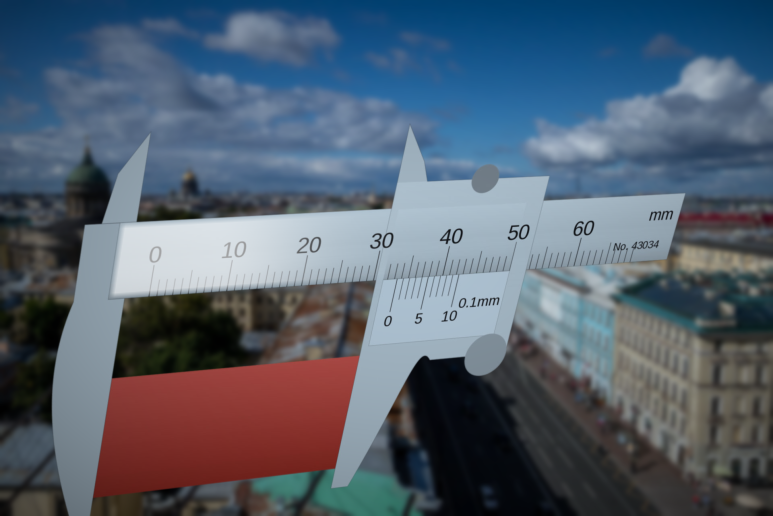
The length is 33.4mm
